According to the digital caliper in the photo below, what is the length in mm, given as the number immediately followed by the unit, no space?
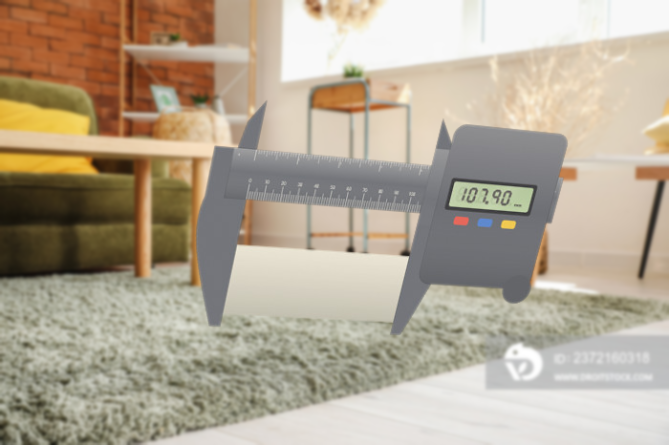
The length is 107.90mm
